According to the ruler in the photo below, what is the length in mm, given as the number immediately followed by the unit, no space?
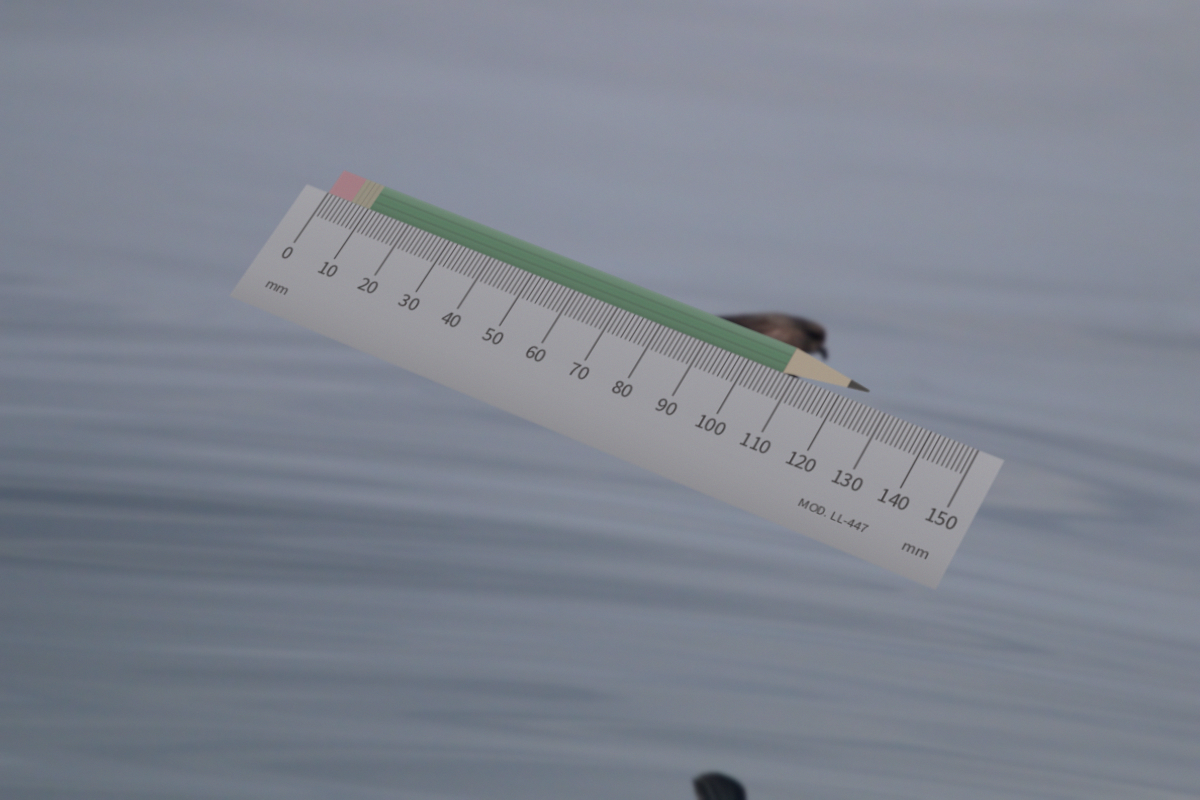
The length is 125mm
